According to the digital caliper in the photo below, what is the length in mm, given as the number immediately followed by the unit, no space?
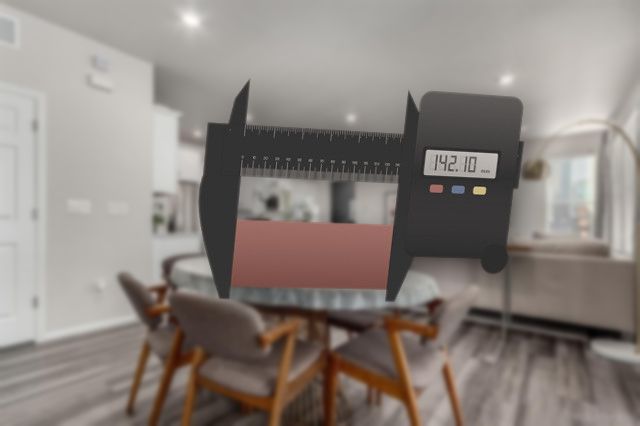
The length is 142.10mm
